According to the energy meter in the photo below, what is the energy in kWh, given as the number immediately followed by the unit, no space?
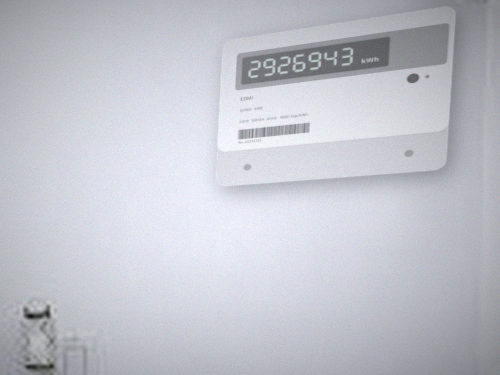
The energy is 2926943kWh
